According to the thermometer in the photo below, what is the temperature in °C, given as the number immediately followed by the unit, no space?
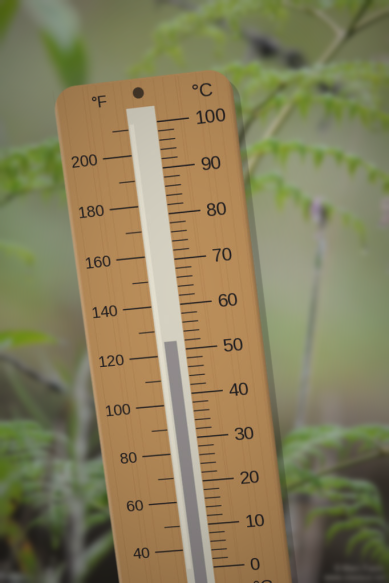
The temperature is 52°C
